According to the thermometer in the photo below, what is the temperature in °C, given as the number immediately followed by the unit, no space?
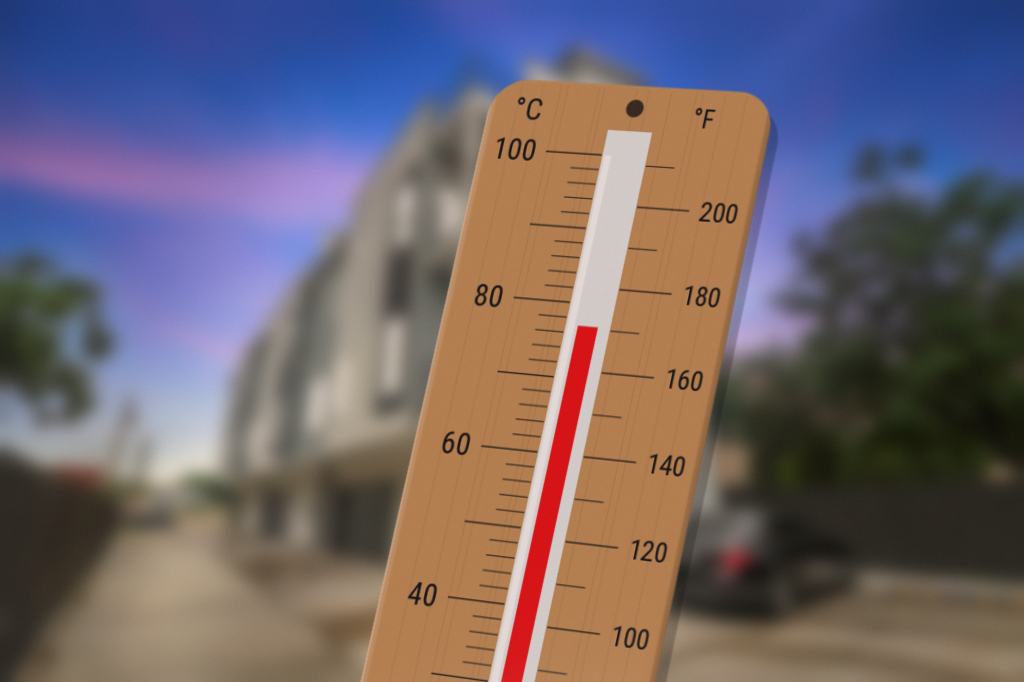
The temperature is 77°C
